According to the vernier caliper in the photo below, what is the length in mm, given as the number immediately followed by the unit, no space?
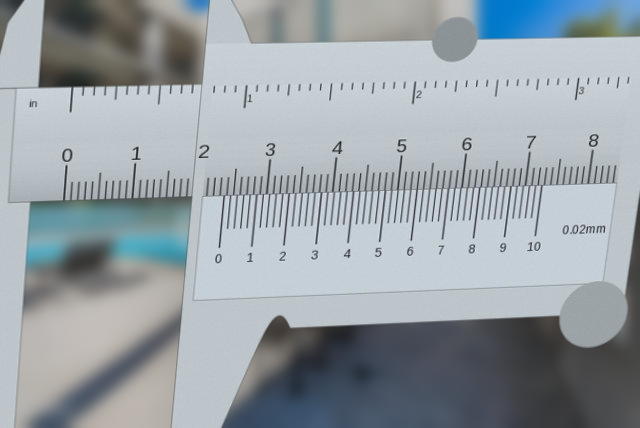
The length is 23.6mm
